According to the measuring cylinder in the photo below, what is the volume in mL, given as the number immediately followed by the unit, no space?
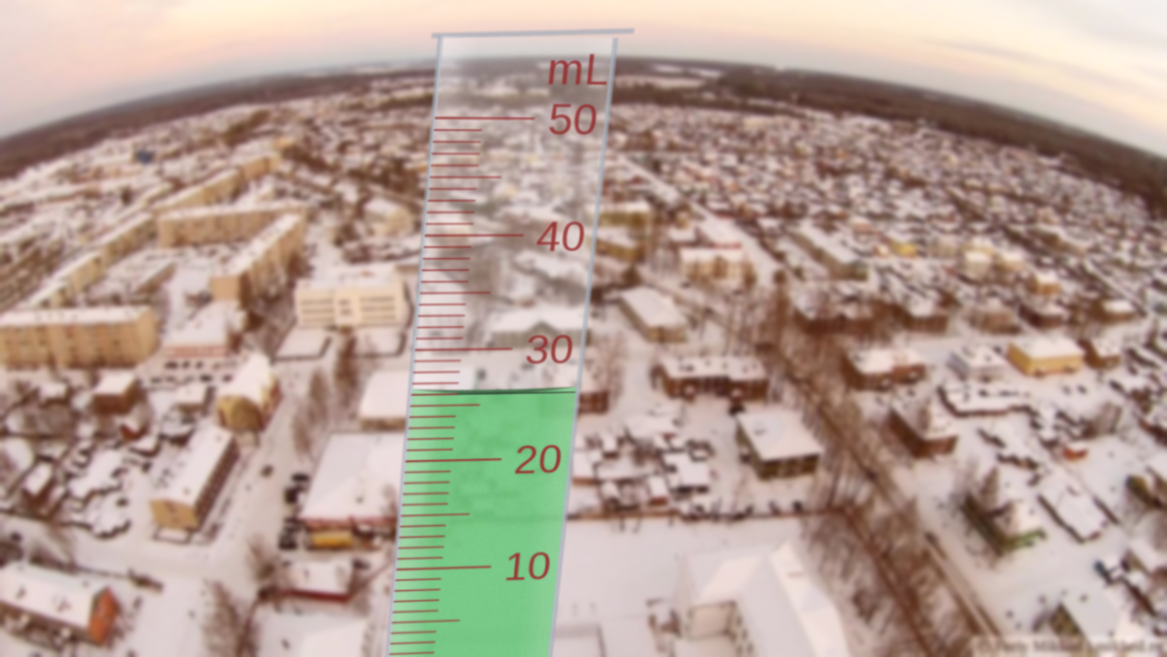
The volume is 26mL
